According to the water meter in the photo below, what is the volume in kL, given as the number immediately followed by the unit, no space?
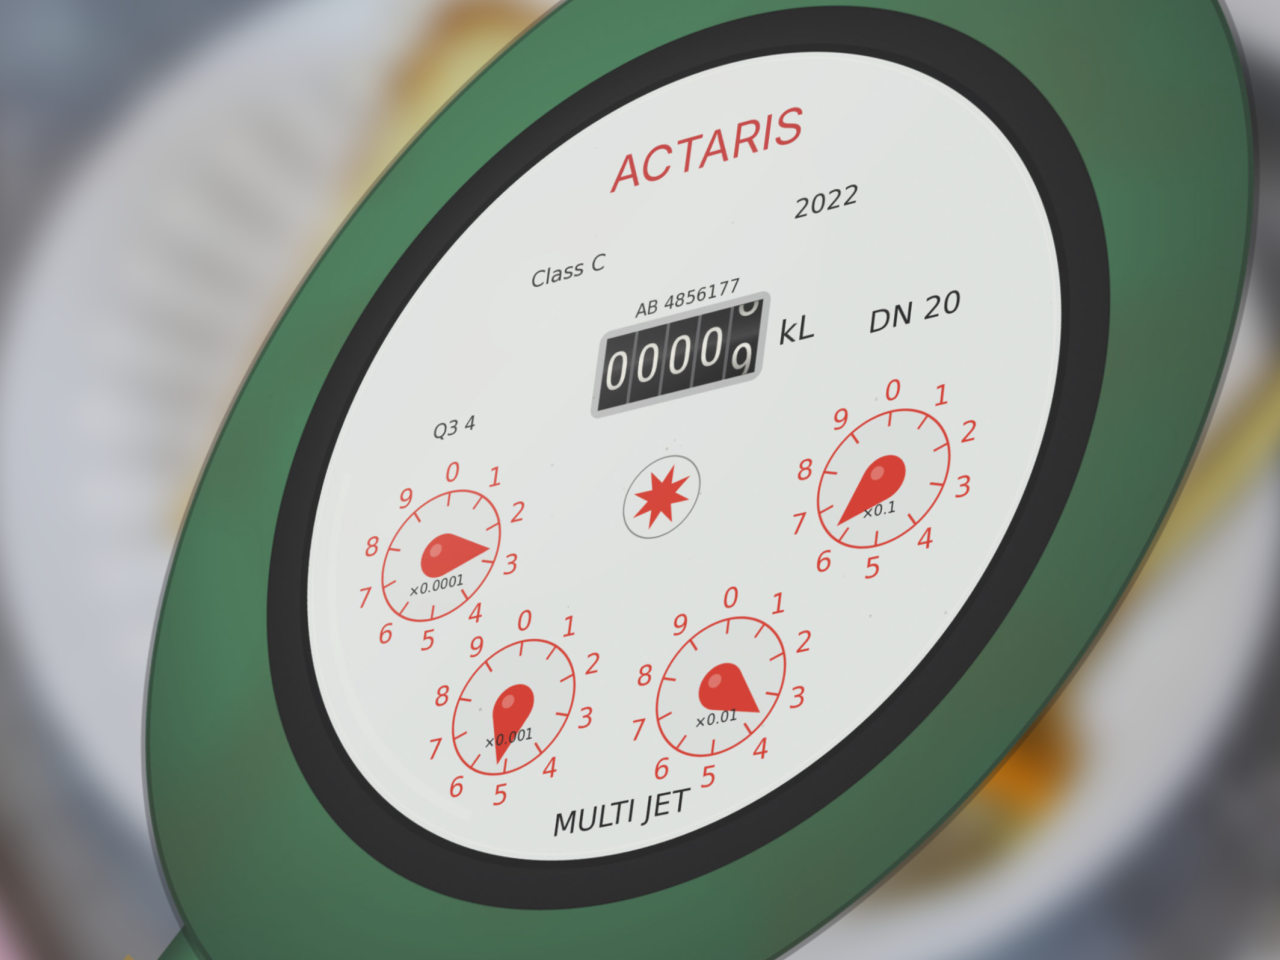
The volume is 8.6352kL
